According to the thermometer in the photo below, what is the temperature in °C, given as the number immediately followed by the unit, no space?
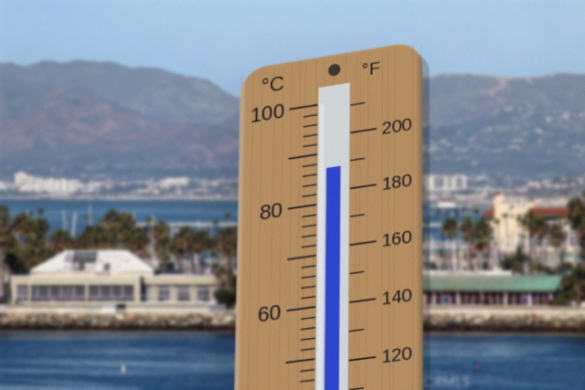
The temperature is 87°C
